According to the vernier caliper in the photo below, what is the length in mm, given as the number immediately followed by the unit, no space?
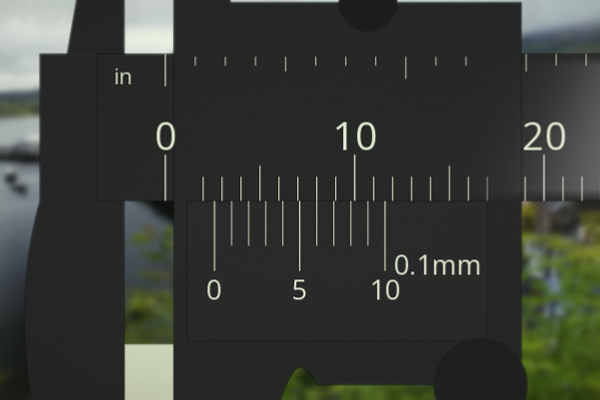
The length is 2.6mm
